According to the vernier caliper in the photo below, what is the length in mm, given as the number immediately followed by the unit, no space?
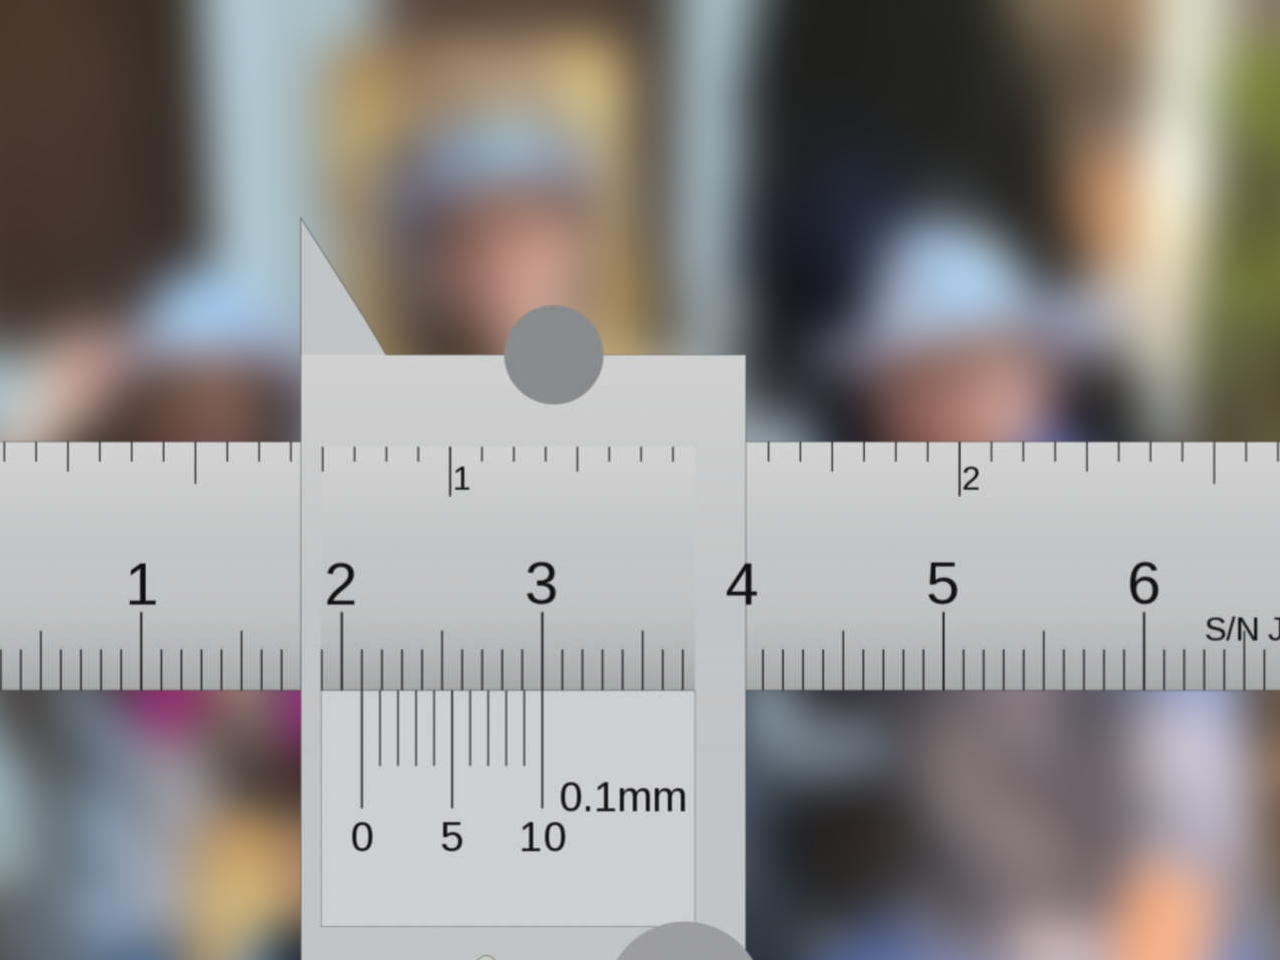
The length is 21.0mm
